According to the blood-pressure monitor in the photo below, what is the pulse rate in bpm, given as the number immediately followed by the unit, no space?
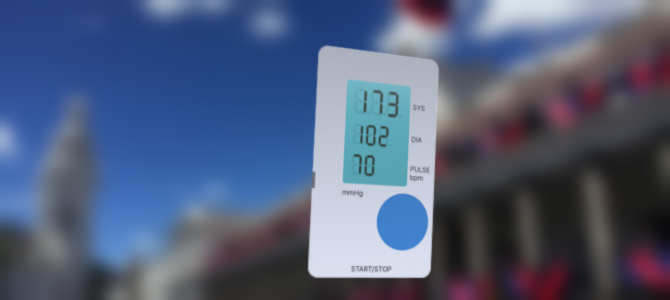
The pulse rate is 70bpm
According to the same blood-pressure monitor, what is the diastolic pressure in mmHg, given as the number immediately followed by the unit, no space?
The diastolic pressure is 102mmHg
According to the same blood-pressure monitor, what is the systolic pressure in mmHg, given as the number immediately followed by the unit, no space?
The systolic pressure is 173mmHg
